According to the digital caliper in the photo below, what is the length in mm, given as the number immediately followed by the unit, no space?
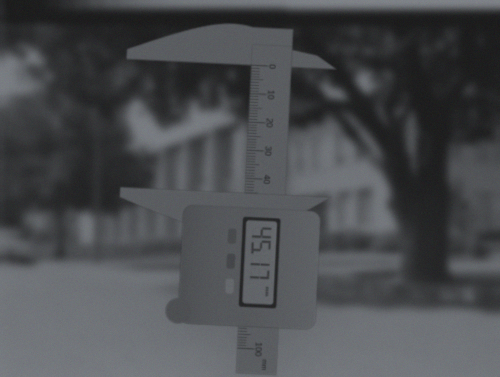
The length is 45.17mm
